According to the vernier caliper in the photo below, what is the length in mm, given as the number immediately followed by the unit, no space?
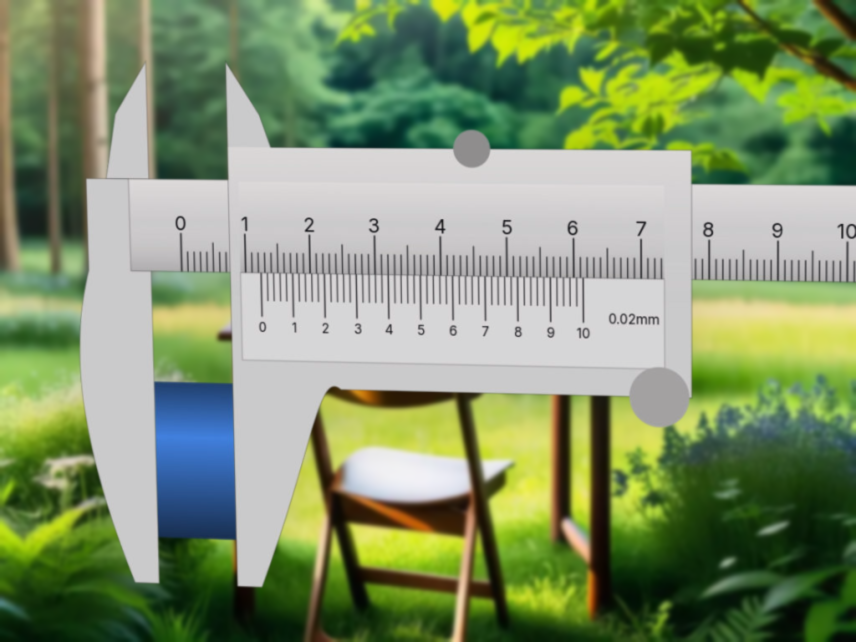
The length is 12.4mm
